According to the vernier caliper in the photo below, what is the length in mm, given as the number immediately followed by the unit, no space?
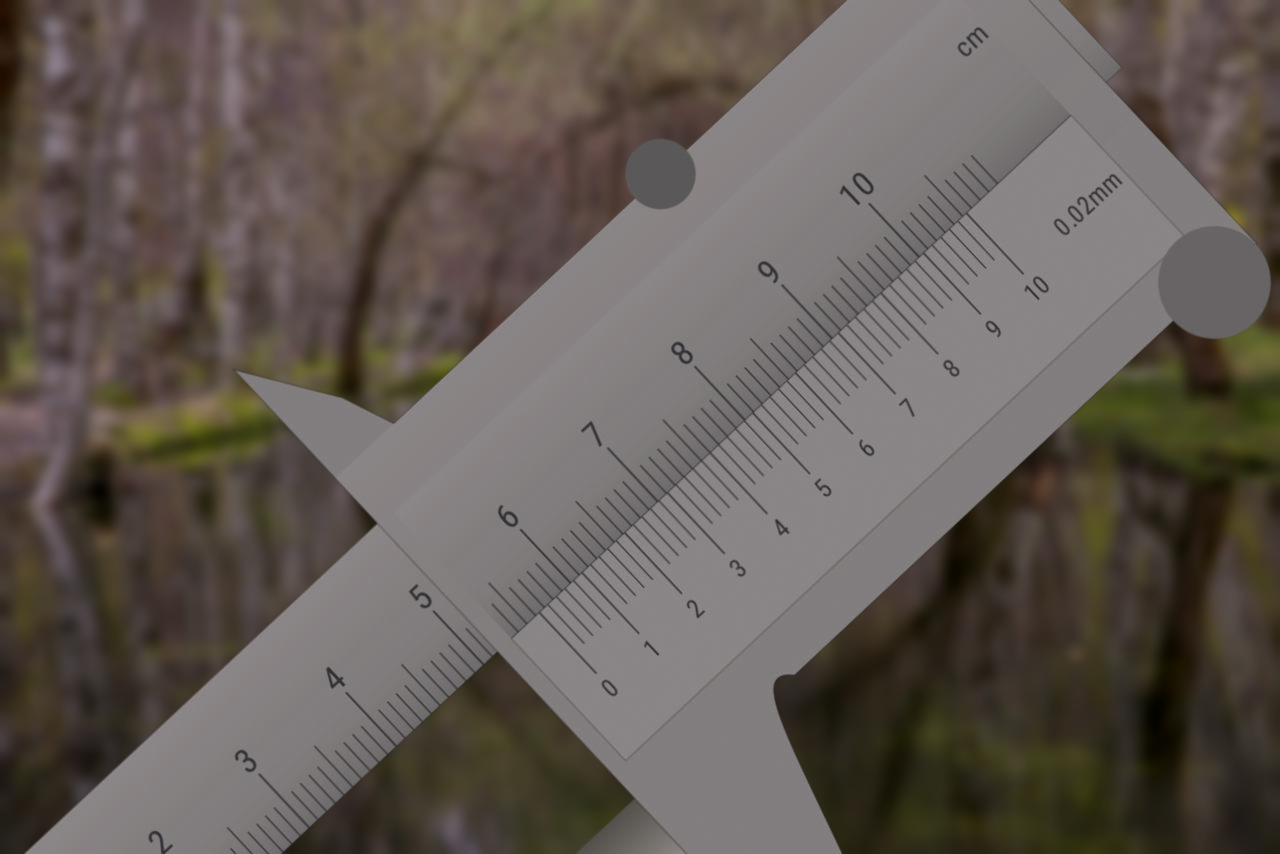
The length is 56.4mm
